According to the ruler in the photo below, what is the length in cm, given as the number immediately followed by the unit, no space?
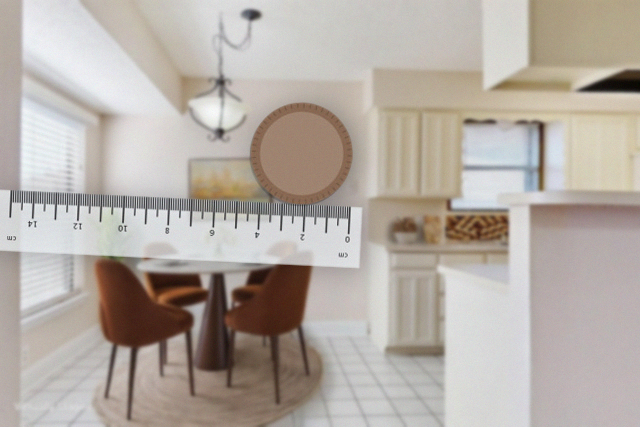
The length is 4.5cm
